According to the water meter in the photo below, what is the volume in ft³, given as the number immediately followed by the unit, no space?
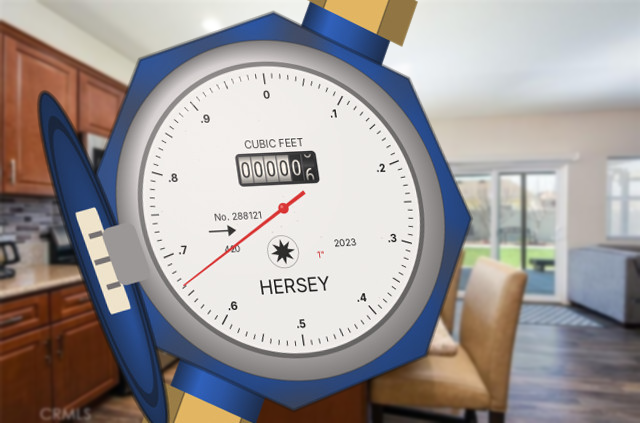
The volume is 5.66ft³
